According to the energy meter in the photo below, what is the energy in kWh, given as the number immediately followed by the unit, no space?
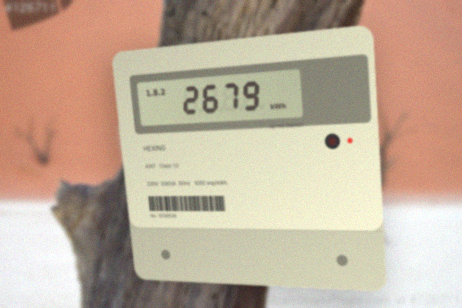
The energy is 2679kWh
